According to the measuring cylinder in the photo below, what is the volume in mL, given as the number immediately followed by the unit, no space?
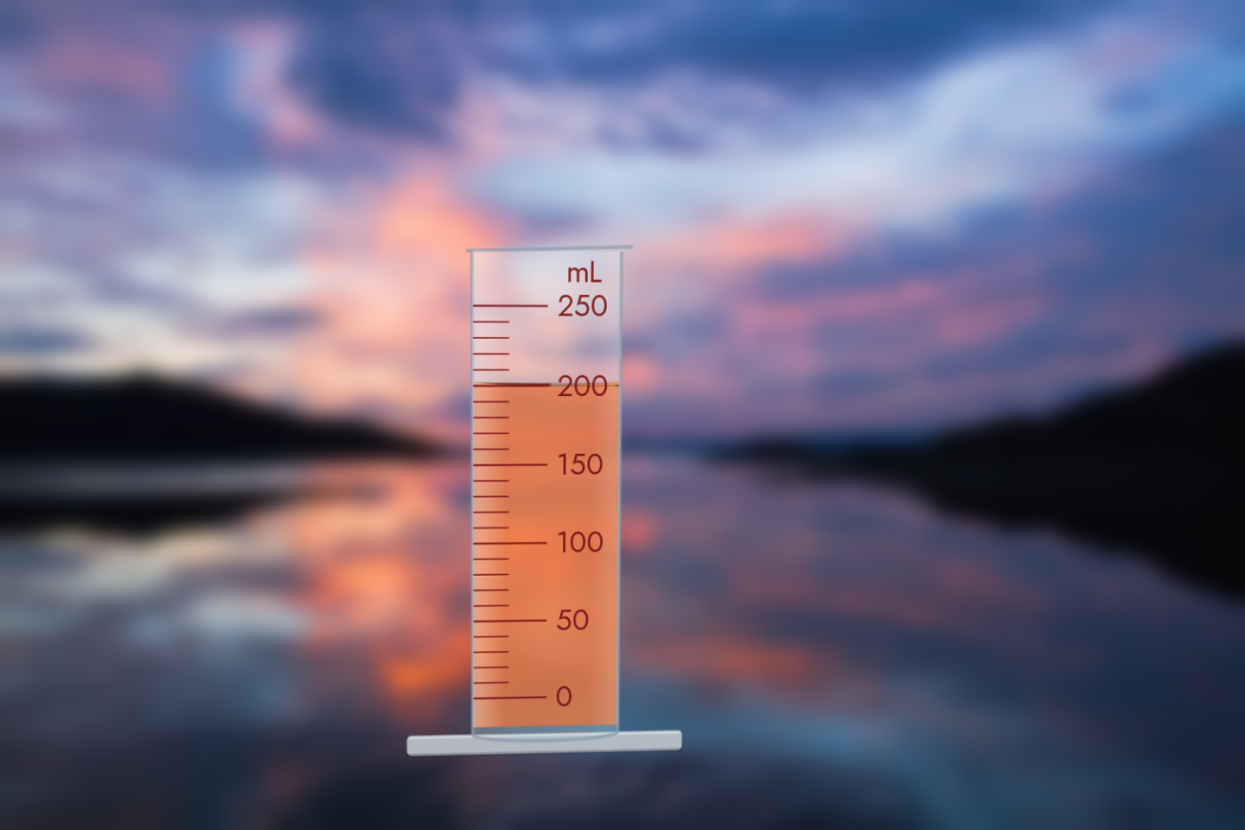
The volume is 200mL
